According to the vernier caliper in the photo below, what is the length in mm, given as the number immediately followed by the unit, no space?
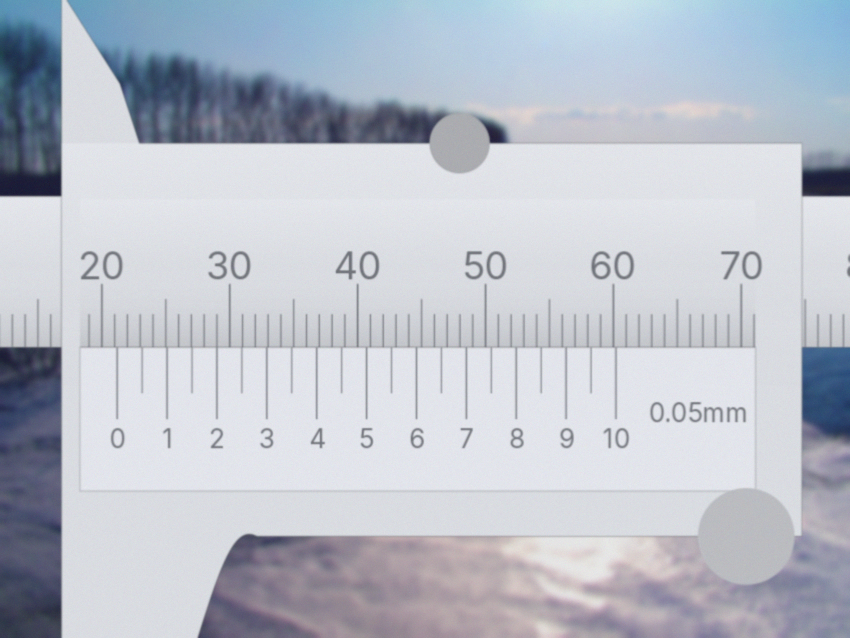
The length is 21.2mm
